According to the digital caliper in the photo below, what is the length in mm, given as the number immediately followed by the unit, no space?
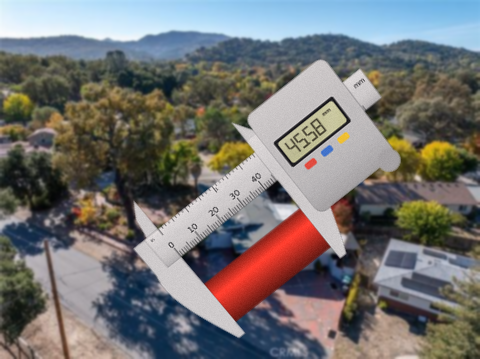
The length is 45.58mm
